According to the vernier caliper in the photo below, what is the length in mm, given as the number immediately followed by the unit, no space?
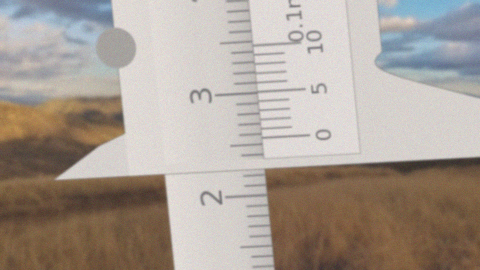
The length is 25.6mm
